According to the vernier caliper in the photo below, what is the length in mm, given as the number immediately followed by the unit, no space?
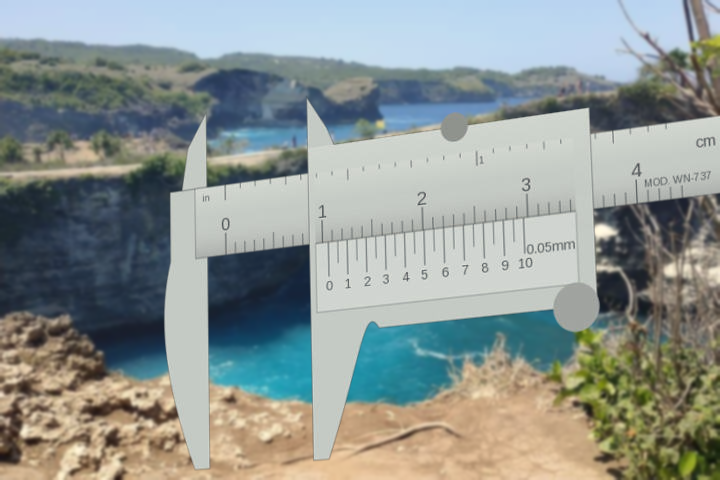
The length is 10.6mm
